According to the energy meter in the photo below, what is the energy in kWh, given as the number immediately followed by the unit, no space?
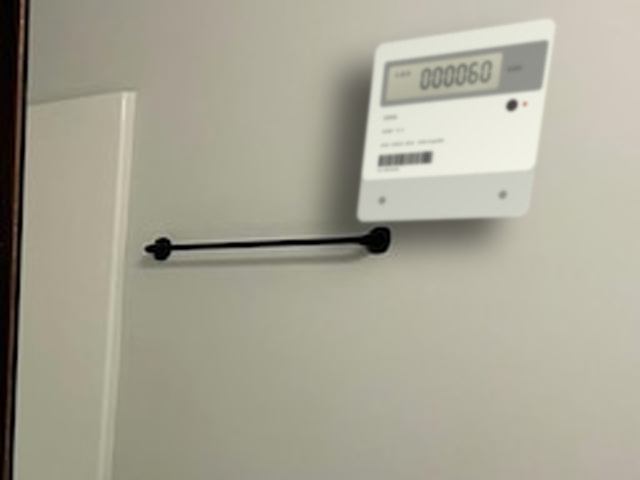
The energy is 60kWh
